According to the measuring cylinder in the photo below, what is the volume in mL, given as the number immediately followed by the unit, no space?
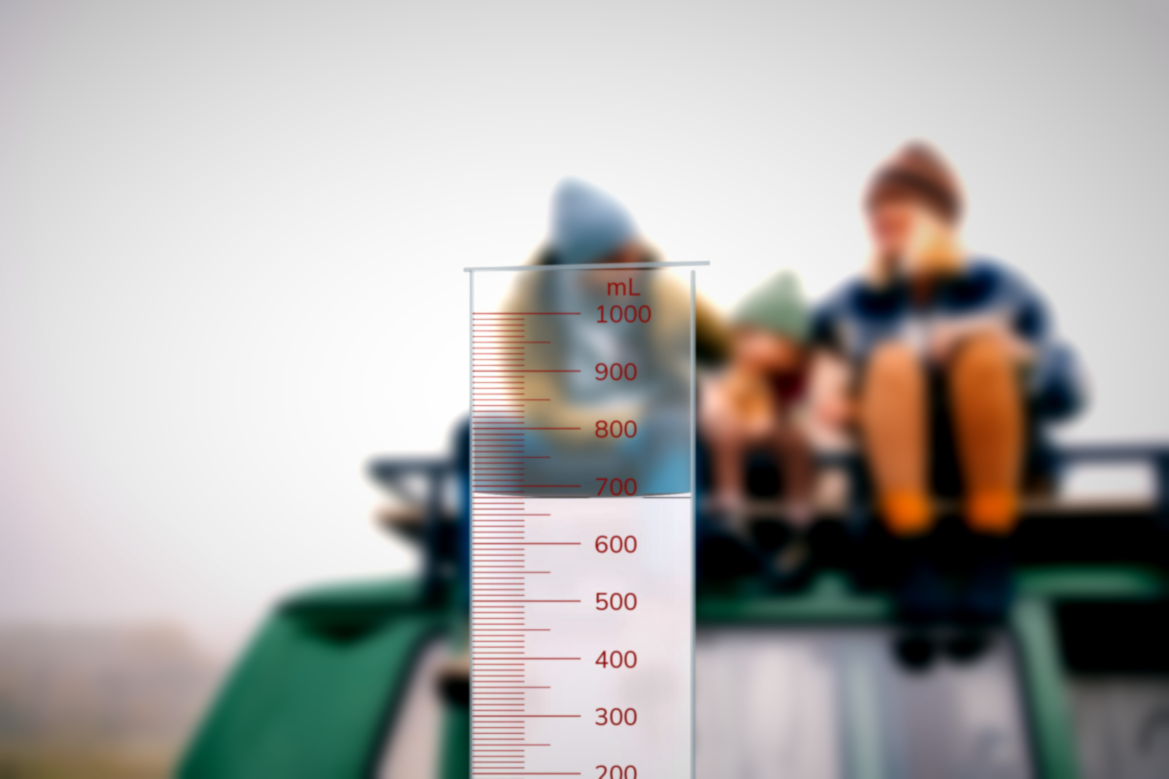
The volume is 680mL
